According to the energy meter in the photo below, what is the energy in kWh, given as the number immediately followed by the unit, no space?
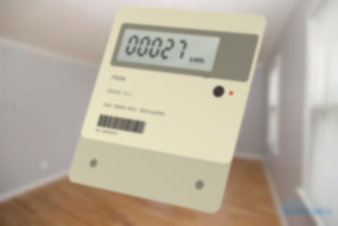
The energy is 27kWh
